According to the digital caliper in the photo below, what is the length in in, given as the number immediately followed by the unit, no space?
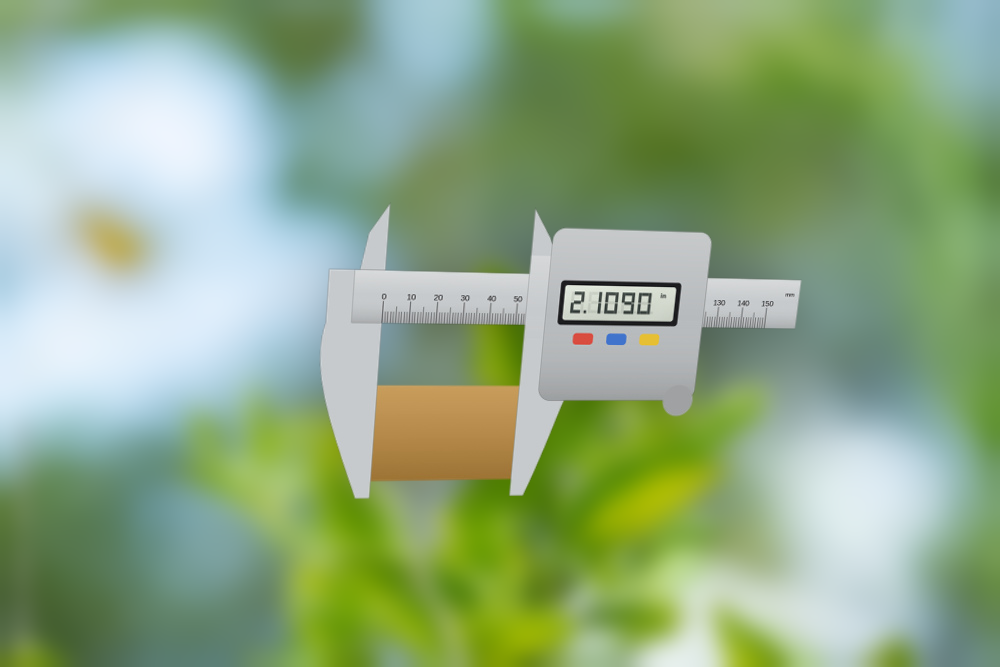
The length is 2.1090in
